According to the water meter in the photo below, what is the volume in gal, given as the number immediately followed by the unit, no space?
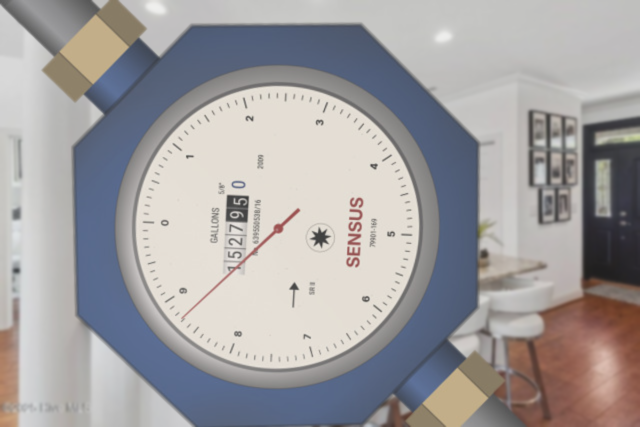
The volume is 1527948.7gal
